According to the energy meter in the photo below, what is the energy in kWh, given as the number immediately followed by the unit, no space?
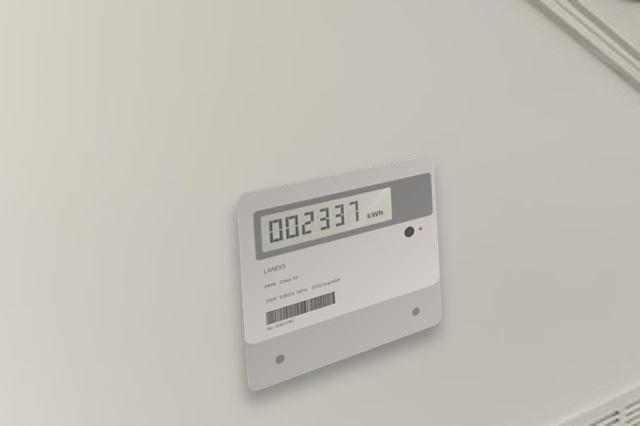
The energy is 2337kWh
